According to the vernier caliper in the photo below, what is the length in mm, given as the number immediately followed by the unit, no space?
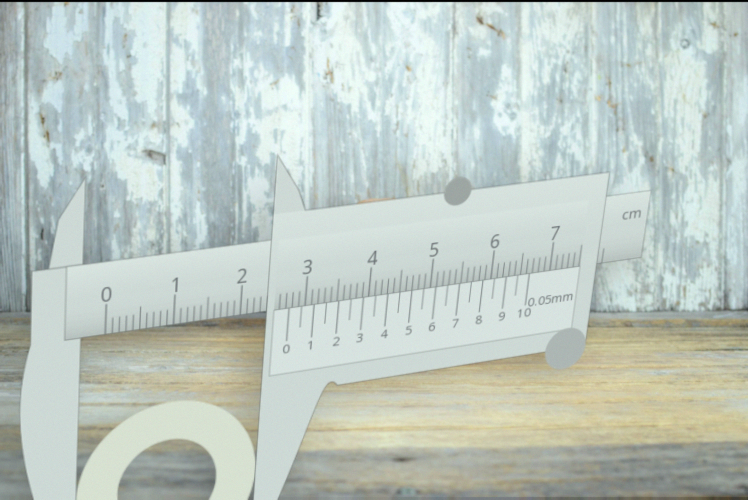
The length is 27.5mm
